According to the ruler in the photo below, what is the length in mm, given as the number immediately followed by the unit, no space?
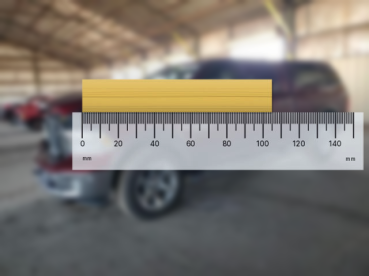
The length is 105mm
